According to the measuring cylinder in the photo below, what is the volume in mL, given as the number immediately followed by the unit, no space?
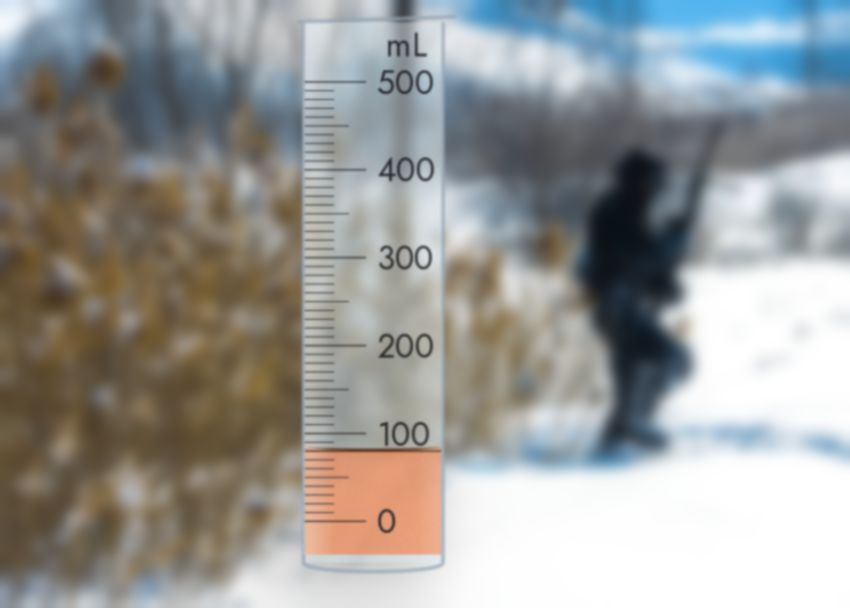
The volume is 80mL
